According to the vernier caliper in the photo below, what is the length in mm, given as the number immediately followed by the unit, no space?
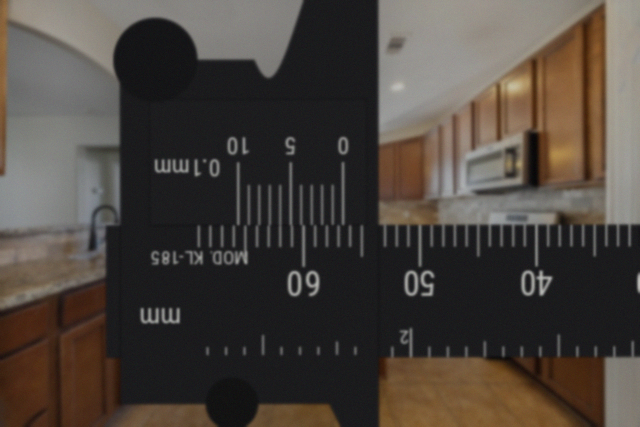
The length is 56.6mm
